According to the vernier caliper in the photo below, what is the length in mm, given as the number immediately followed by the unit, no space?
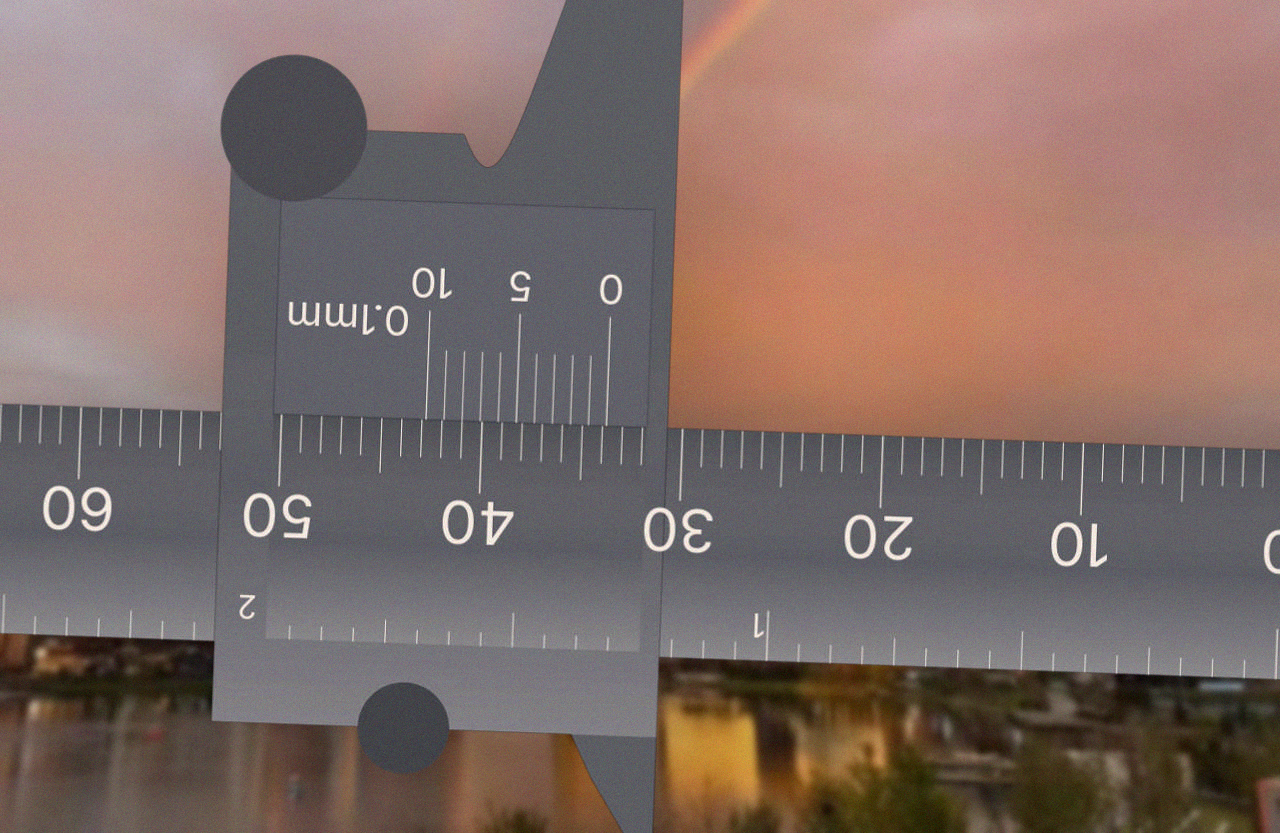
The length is 33.8mm
